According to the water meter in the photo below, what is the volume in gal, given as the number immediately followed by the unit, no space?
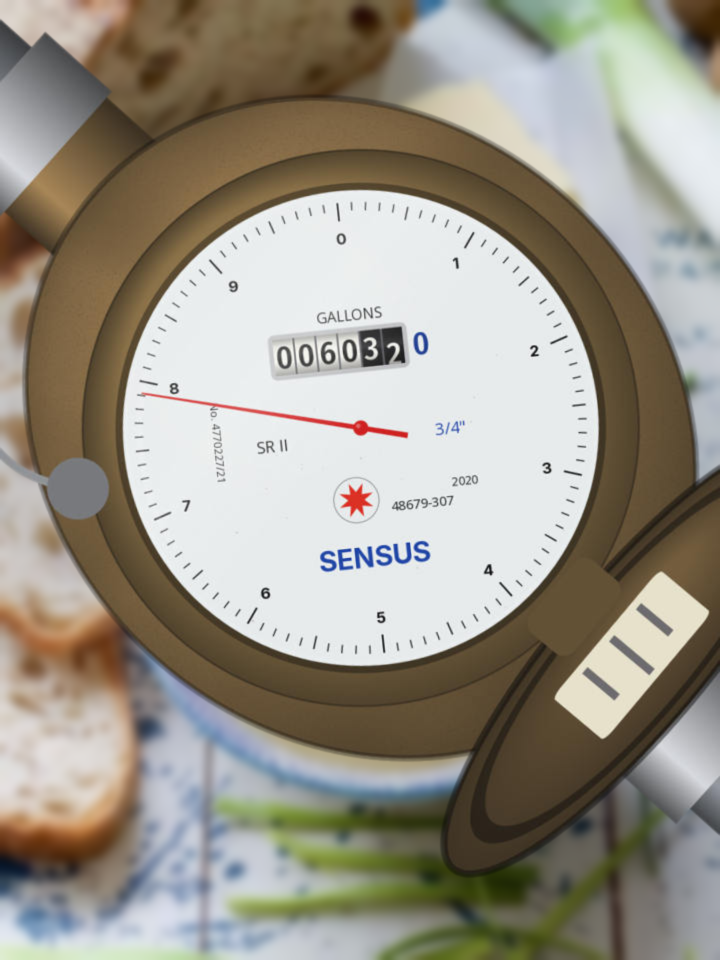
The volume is 60317.9gal
